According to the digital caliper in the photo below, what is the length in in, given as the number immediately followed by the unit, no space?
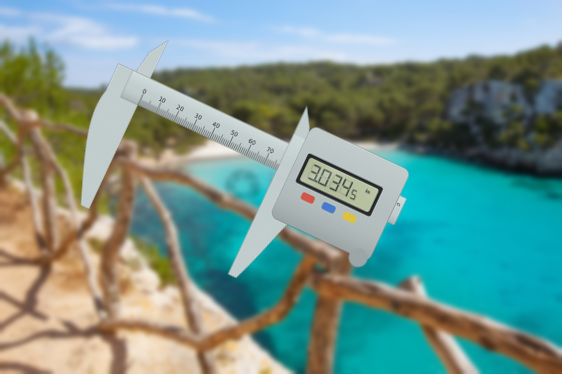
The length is 3.0345in
